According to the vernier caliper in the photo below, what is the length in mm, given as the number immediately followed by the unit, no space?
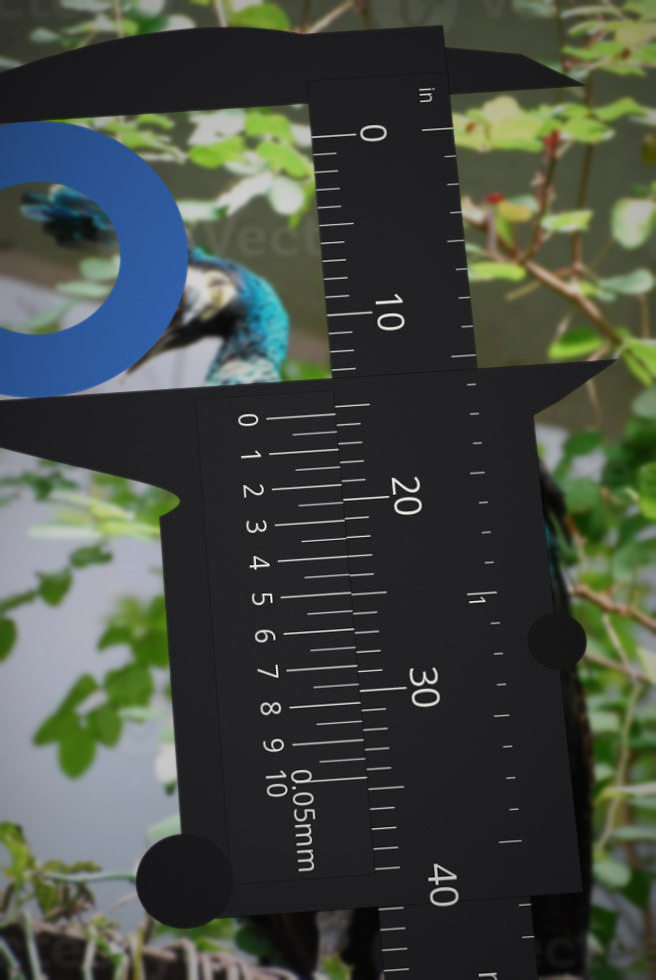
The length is 15.4mm
